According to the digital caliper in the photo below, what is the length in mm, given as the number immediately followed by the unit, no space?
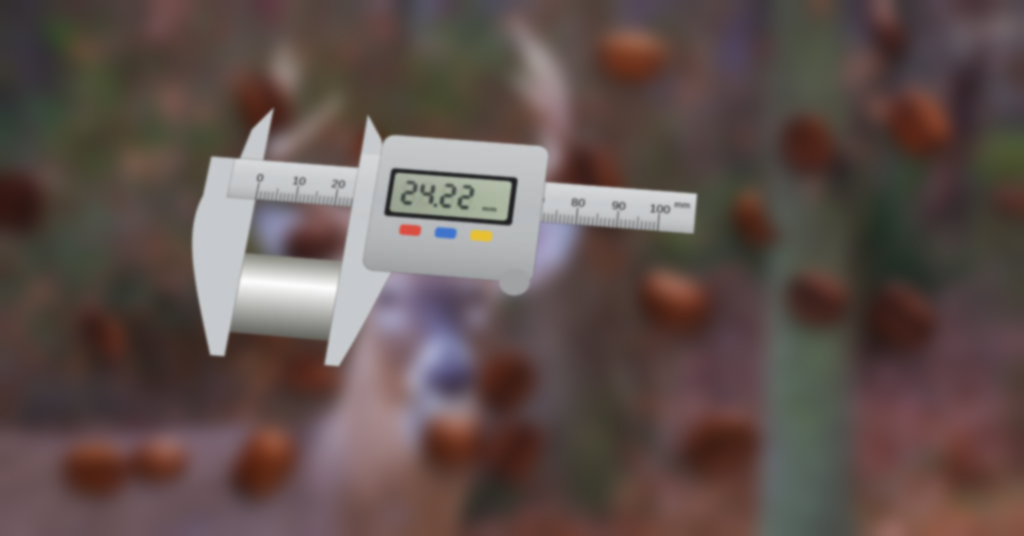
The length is 24.22mm
